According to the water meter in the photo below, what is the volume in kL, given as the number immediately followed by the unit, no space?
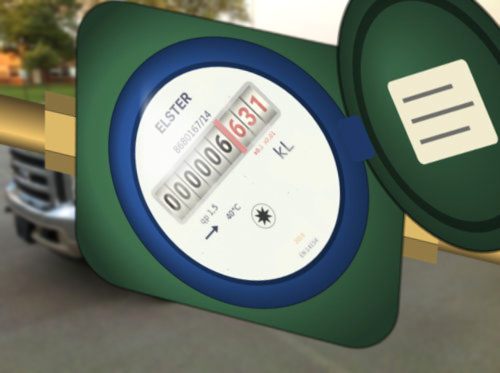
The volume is 6.631kL
